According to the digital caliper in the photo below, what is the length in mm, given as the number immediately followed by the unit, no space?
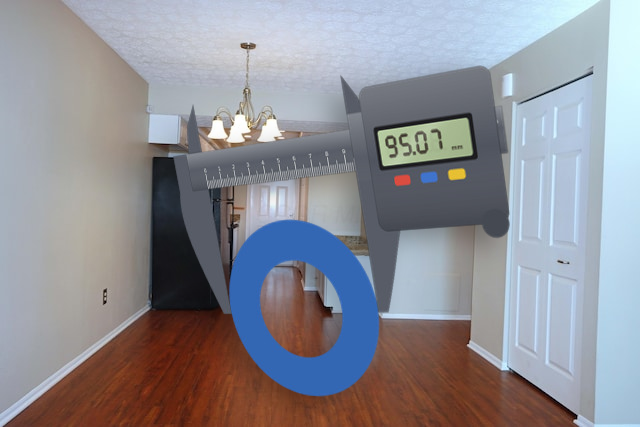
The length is 95.07mm
